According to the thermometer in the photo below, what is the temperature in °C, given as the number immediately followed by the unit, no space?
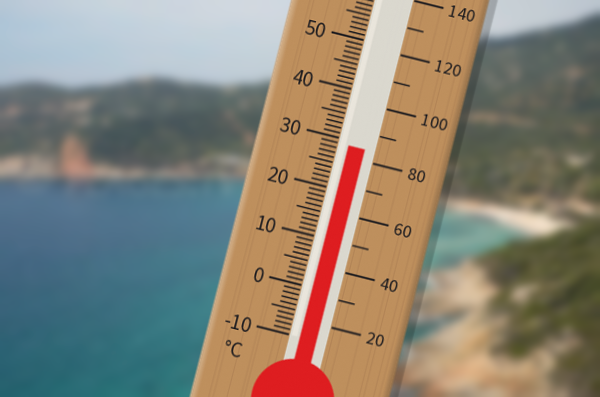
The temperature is 29°C
